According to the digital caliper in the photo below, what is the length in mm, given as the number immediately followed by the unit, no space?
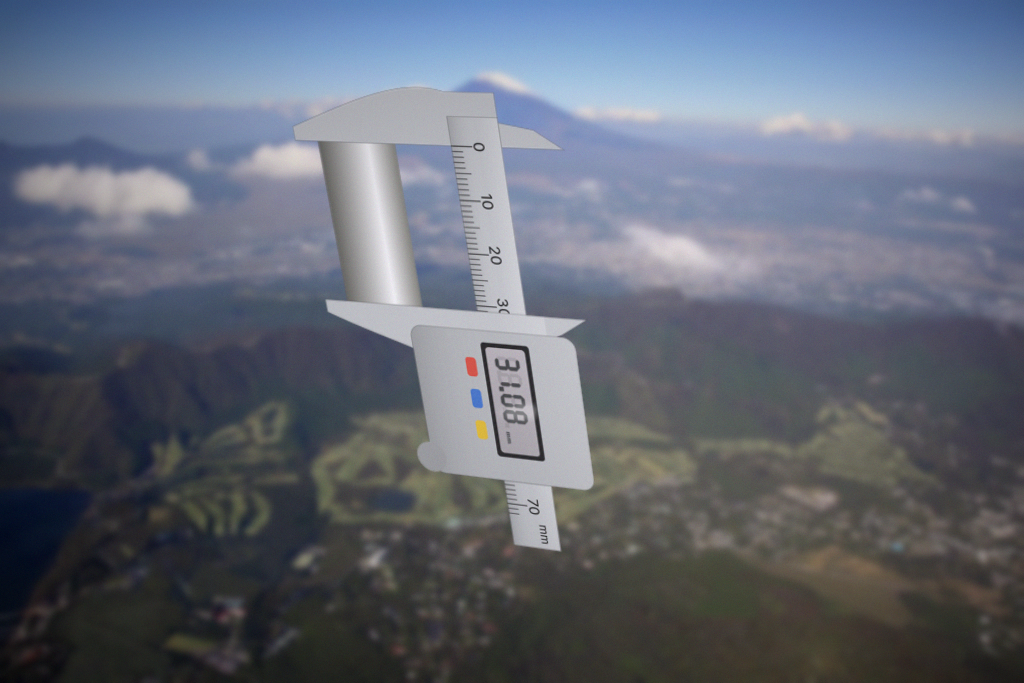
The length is 31.08mm
